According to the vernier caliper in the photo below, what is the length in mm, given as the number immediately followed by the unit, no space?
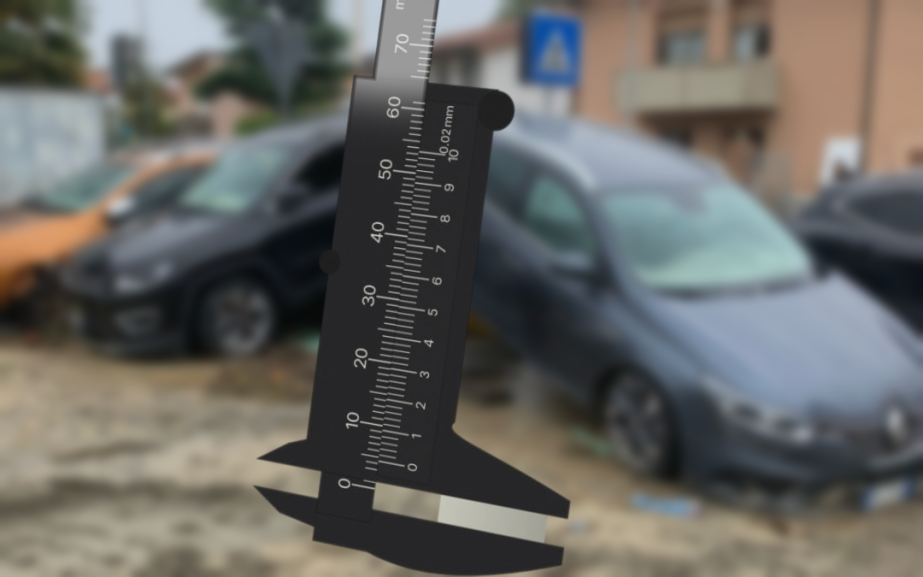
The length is 4.4mm
